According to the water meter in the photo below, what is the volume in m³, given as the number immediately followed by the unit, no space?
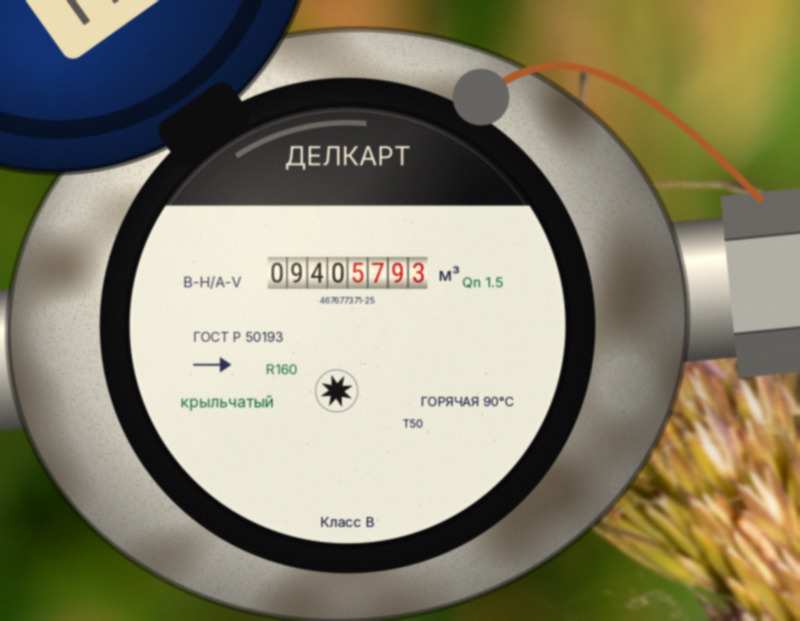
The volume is 940.5793m³
